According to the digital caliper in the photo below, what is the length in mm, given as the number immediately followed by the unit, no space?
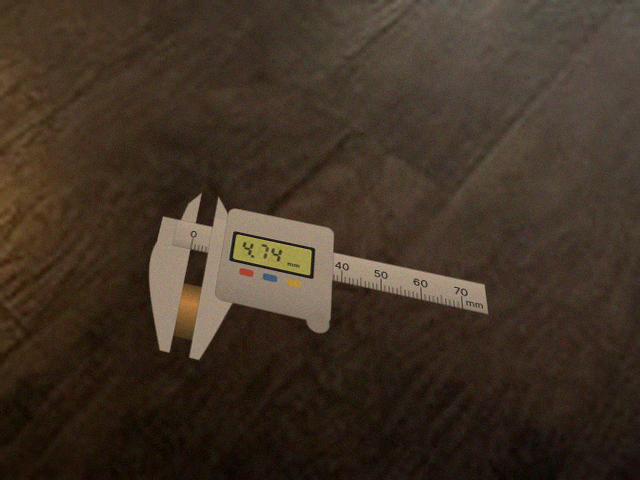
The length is 4.74mm
